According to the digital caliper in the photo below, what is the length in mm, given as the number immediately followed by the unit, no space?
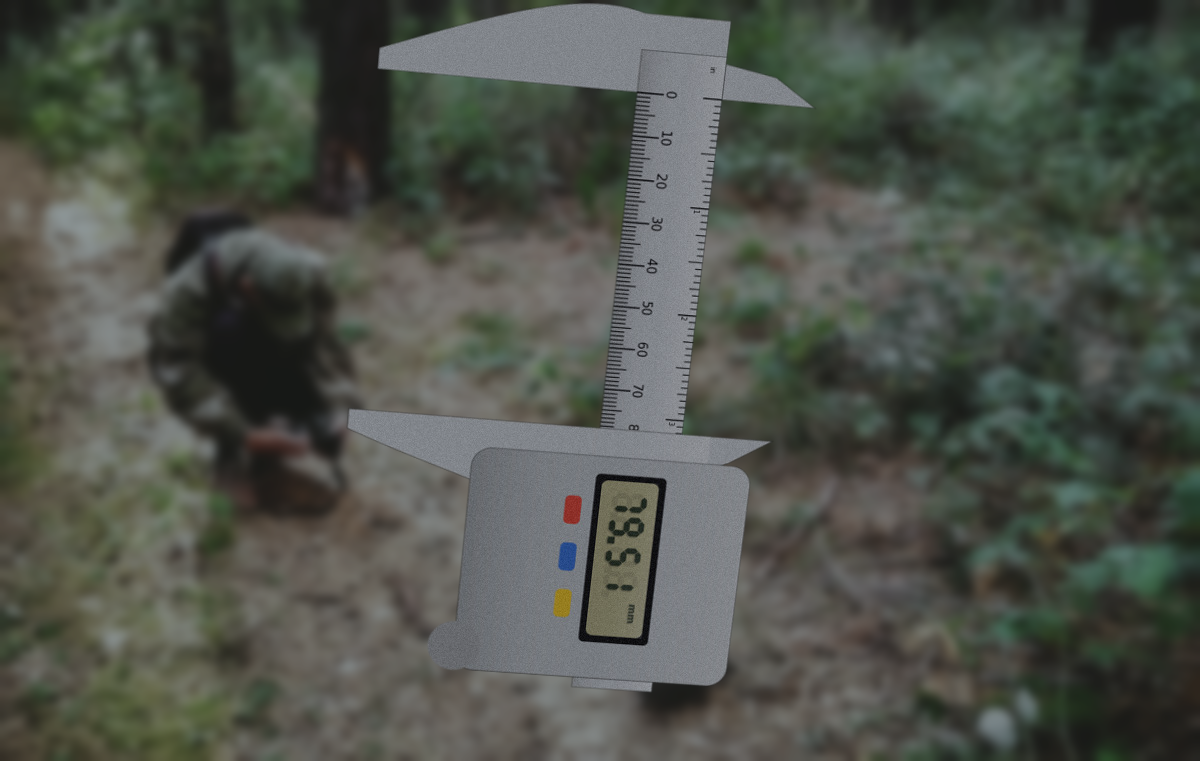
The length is 79.51mm
